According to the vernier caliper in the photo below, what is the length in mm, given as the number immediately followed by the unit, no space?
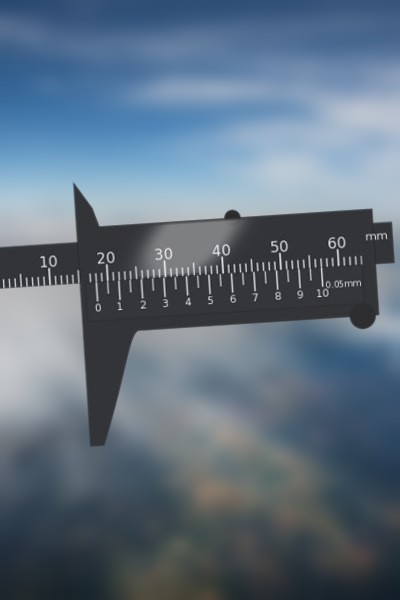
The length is 18.0mm
